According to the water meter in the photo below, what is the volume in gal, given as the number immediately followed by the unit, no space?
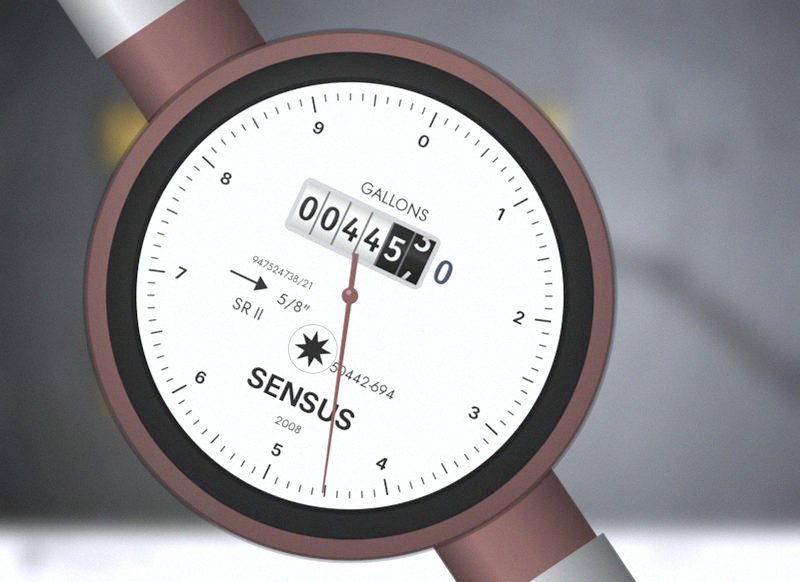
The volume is 44534.5gal
